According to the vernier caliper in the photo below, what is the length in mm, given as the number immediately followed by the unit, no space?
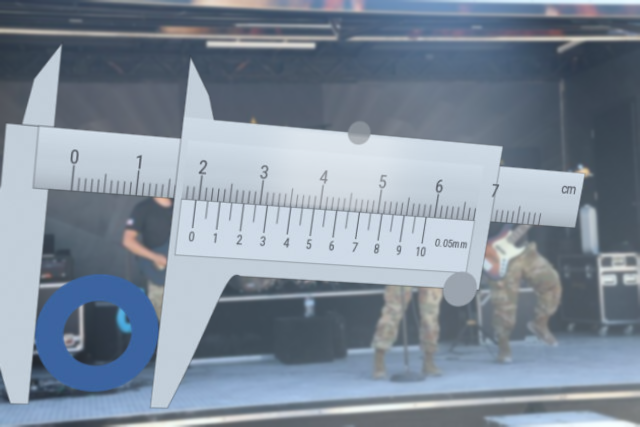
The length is 19.5mm
